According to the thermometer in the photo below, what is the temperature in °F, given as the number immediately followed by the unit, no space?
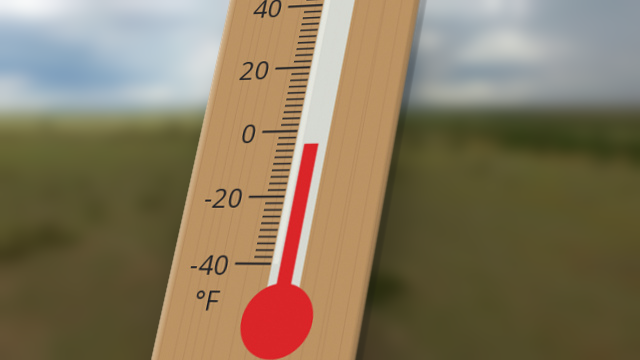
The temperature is -4°F
